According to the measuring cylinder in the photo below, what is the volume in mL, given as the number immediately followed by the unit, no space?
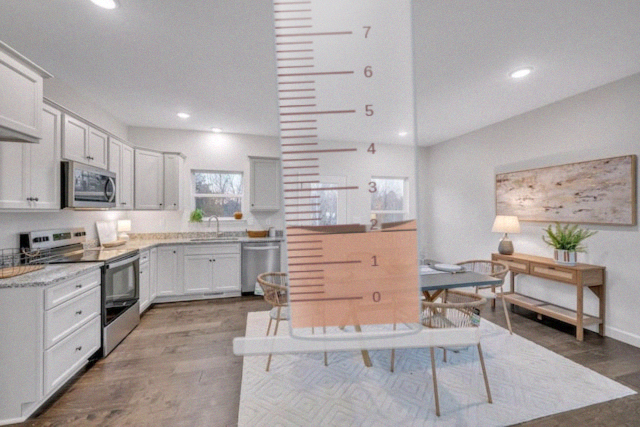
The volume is 1.8mL
